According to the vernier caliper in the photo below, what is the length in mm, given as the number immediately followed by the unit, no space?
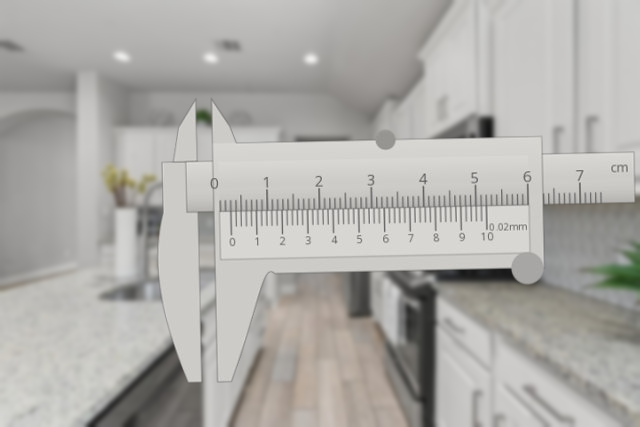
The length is 3.0mm
